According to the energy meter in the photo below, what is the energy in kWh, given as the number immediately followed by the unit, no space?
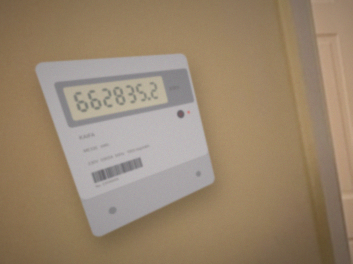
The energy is 662835.2kWh
